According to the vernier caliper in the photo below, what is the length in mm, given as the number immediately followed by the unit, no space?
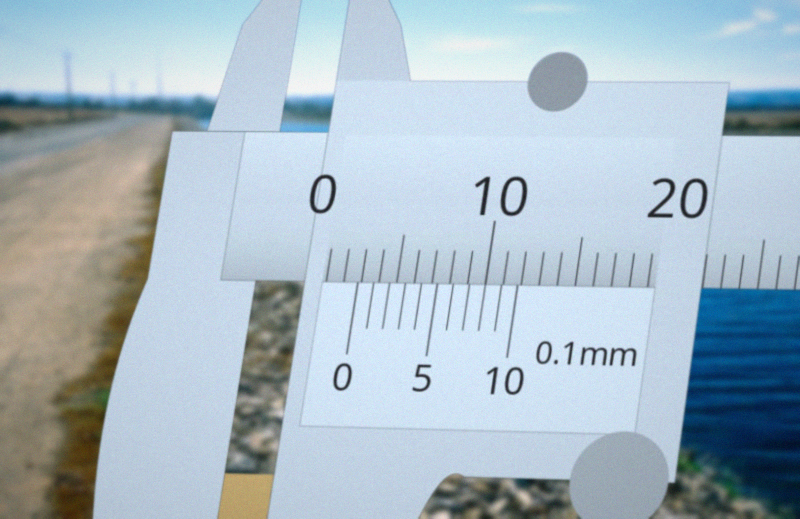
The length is 2.8mm
